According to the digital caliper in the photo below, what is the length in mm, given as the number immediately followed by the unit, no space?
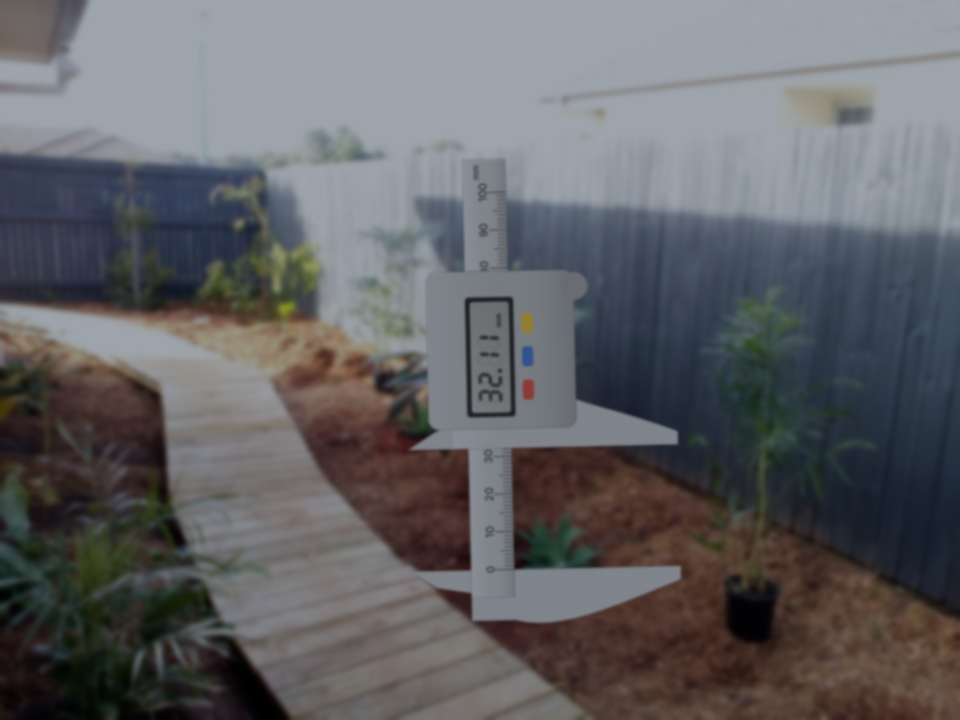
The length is 32.11mm
